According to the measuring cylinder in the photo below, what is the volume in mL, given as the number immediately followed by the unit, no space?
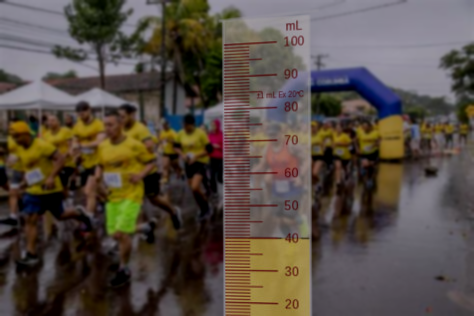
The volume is 40mL
